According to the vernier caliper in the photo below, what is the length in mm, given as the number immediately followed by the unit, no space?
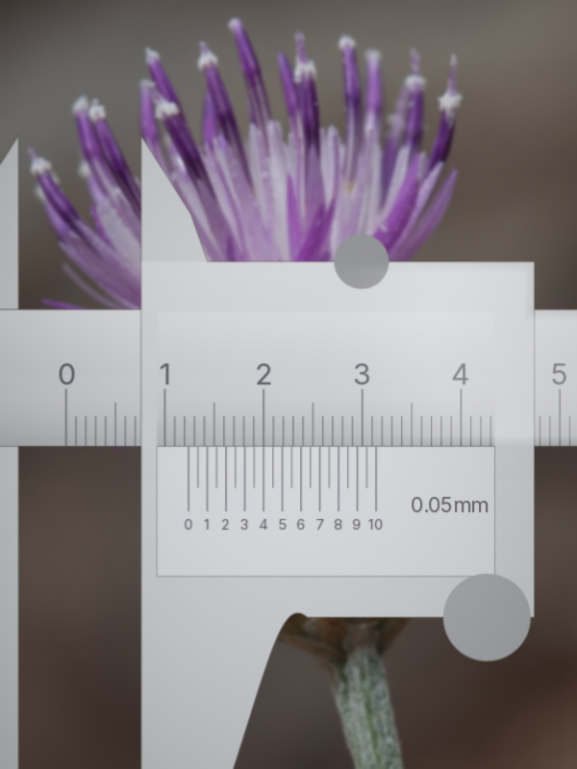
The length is 12.4mm
